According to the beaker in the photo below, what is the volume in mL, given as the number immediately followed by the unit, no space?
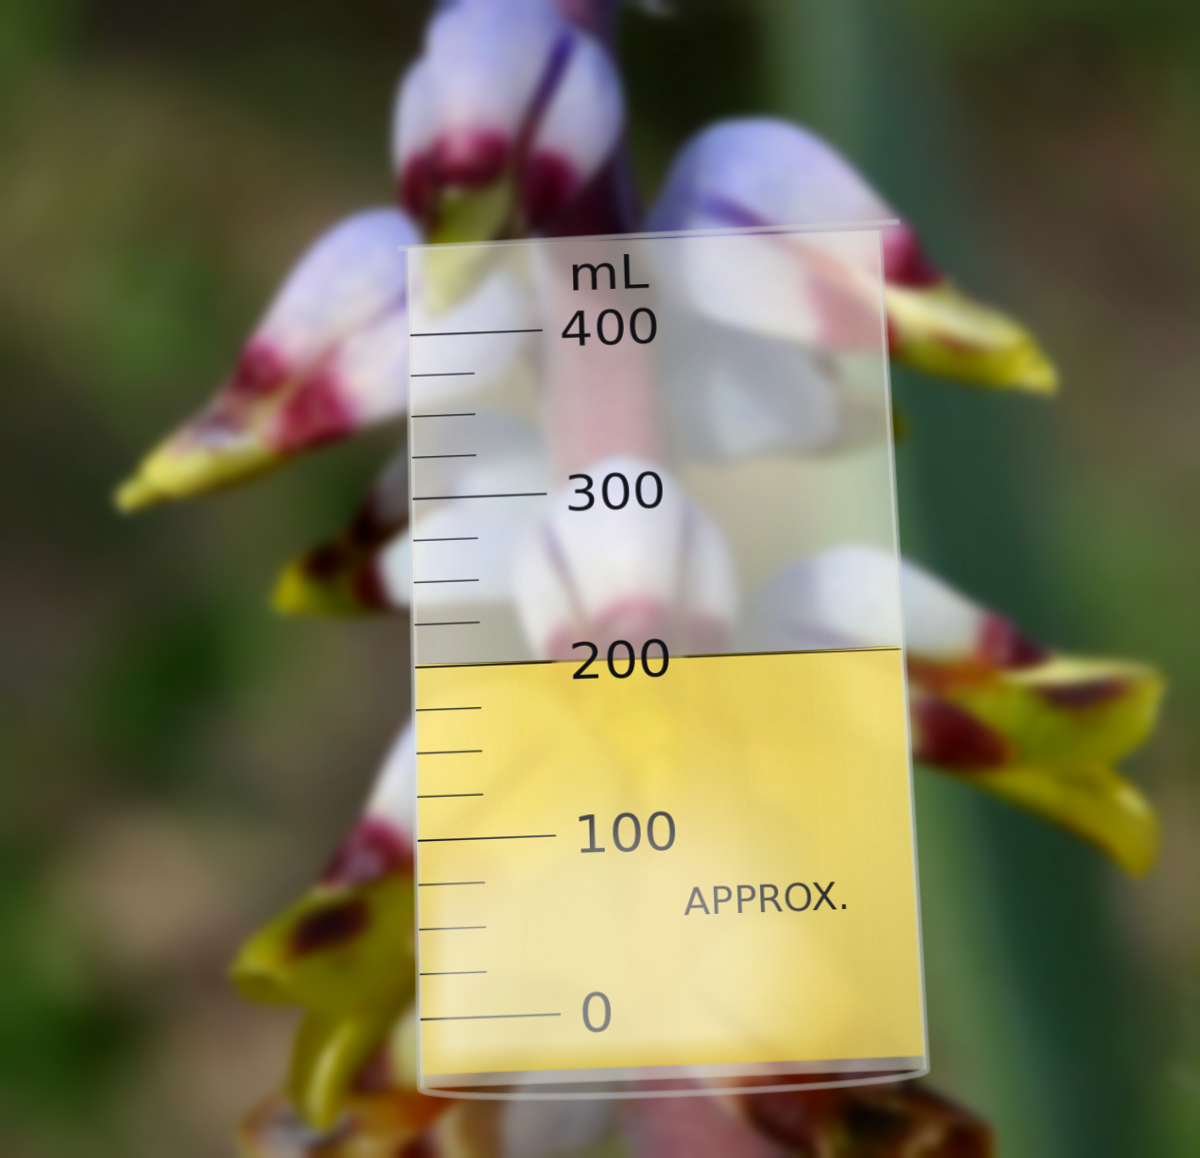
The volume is 200mL
